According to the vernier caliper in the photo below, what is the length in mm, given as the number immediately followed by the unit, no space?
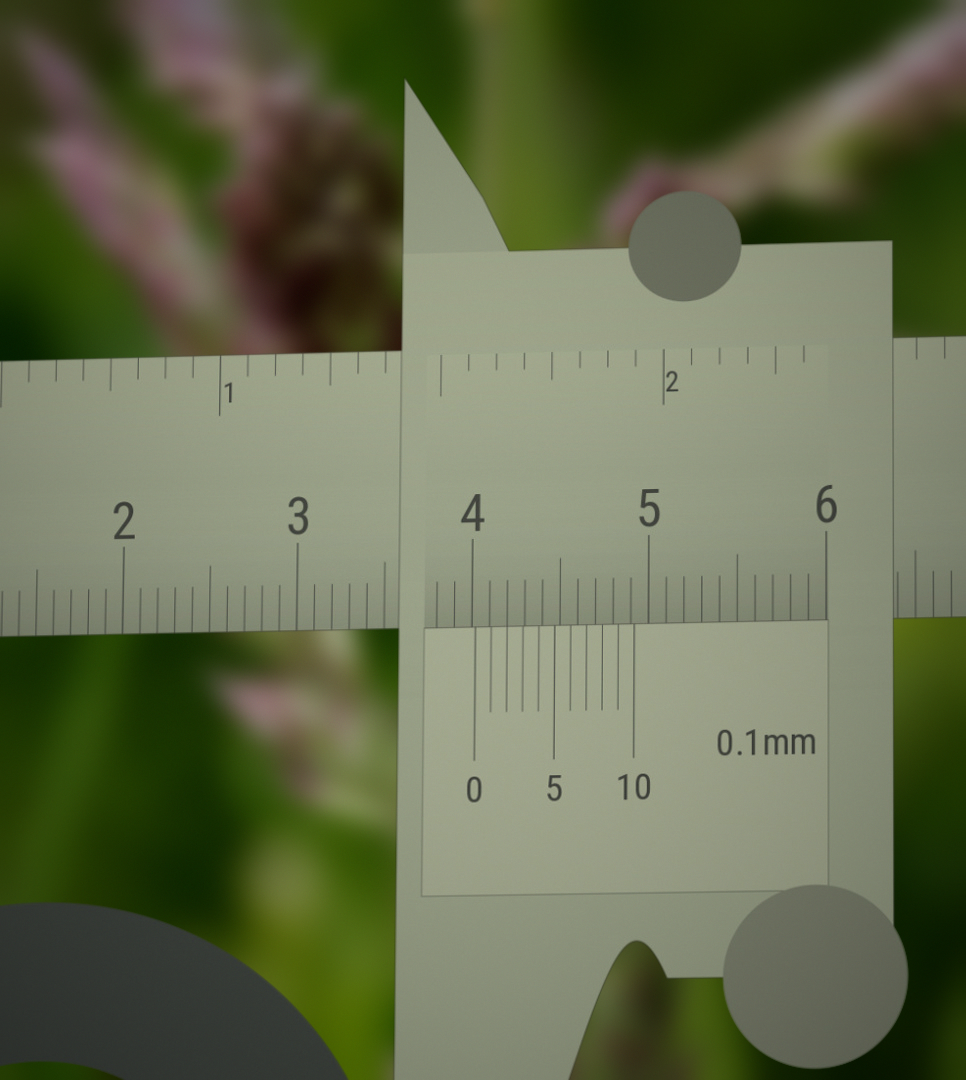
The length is 40.2mm
